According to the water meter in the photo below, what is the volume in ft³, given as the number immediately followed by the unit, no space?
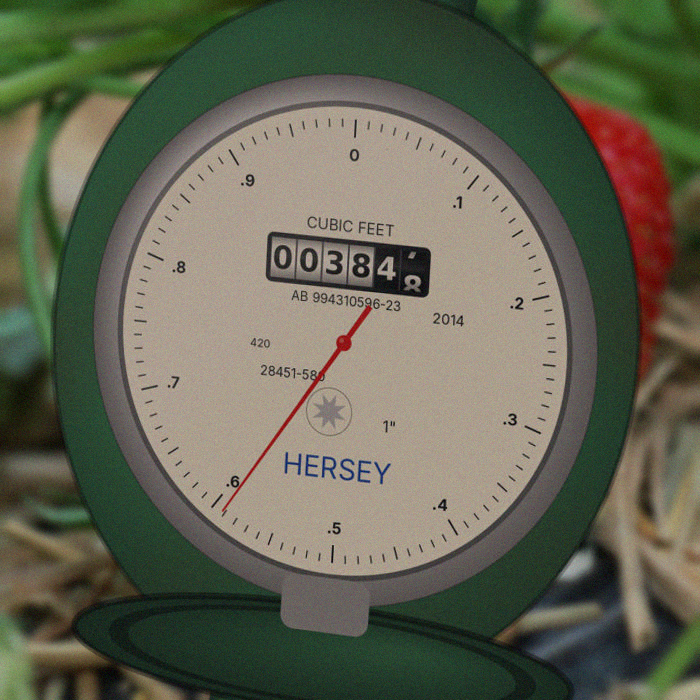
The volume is 3847.59ft³
